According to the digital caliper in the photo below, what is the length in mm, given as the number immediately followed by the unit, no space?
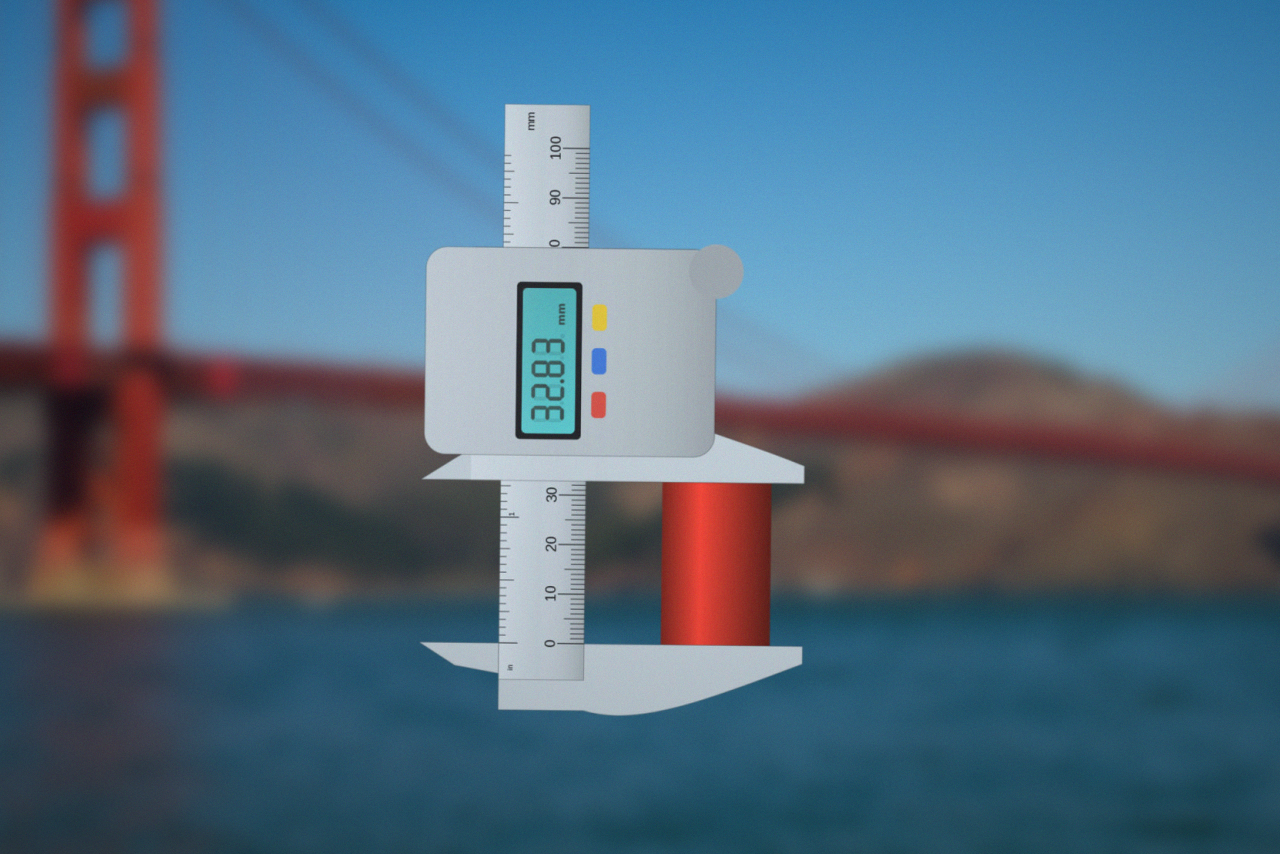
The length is 32.83mm
